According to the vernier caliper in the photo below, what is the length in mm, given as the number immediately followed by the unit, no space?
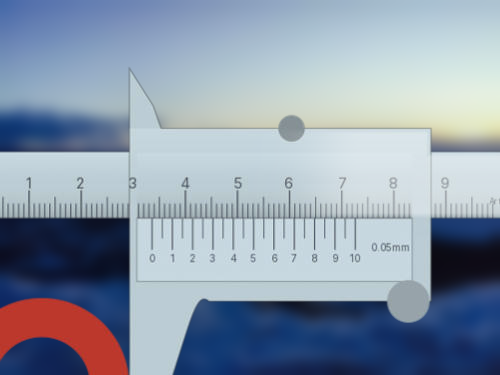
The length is 33.6mm
